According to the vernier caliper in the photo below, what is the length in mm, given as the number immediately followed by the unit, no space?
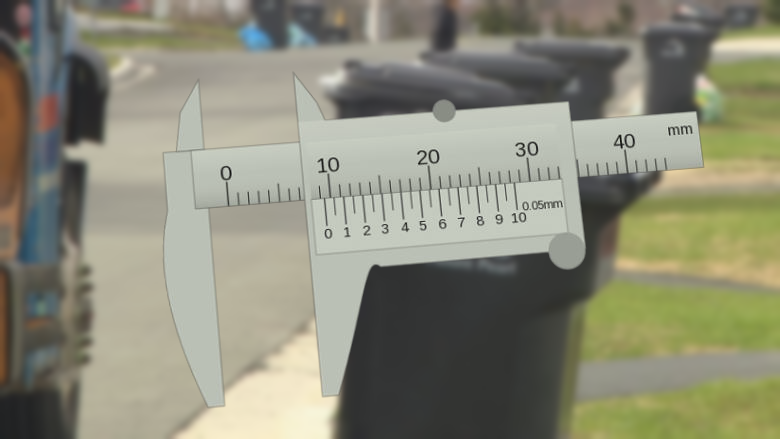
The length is 9.4mm
